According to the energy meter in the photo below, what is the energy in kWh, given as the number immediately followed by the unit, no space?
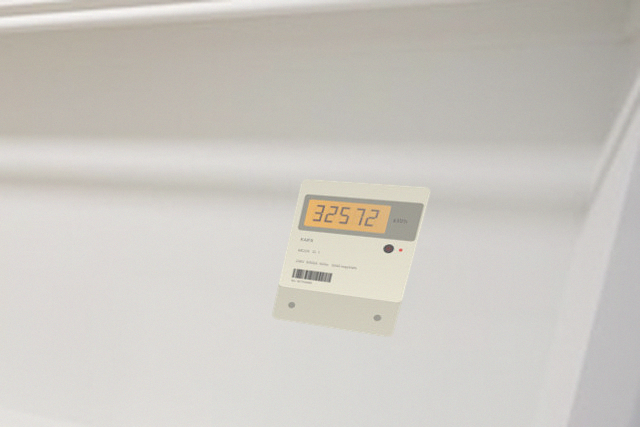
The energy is 32572kWh
